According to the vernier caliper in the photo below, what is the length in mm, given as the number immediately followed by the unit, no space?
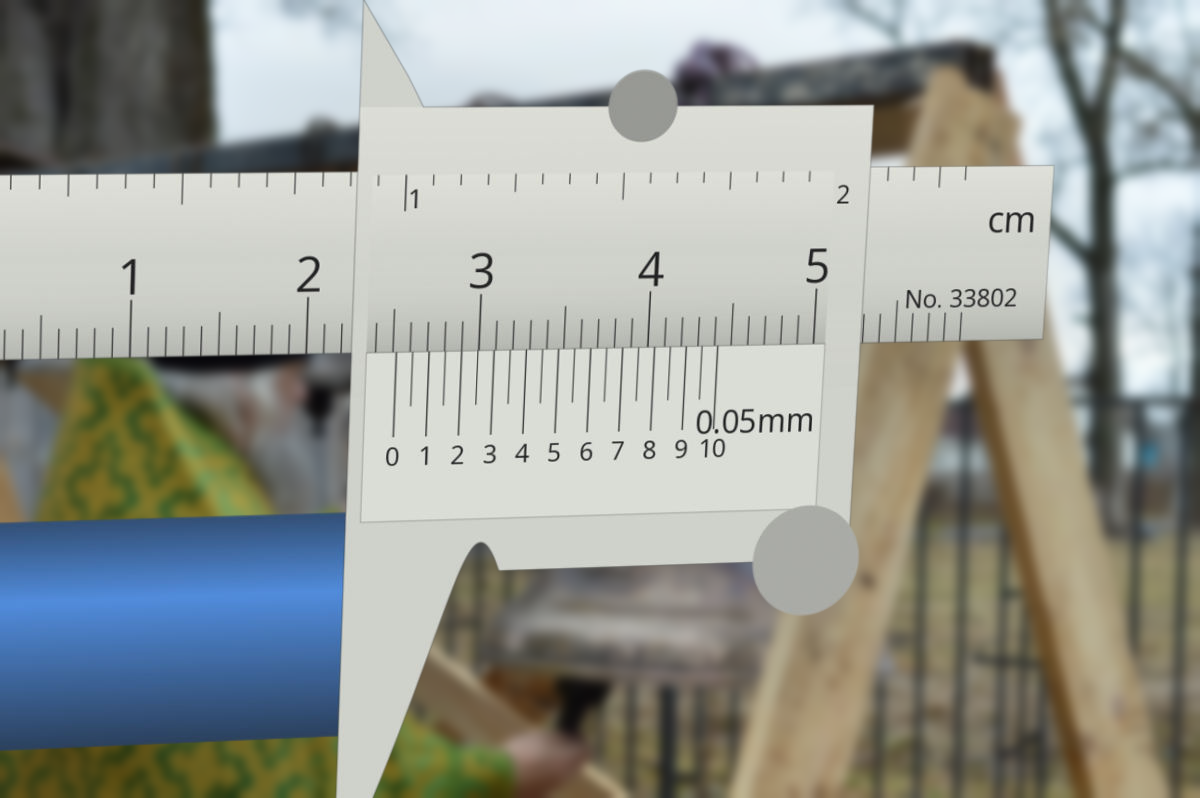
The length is 25.2mm
